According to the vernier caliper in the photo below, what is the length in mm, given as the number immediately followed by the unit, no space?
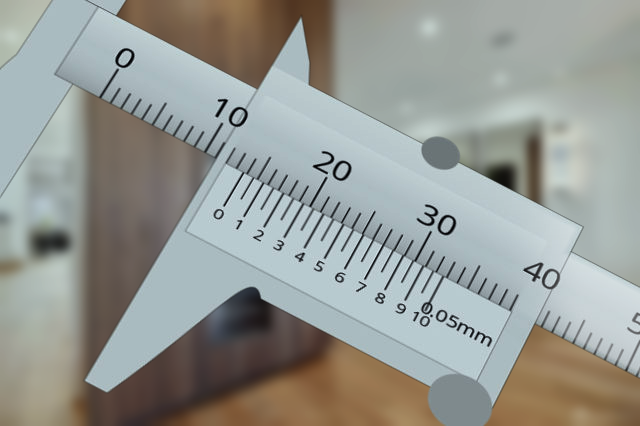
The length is 13.7mm
